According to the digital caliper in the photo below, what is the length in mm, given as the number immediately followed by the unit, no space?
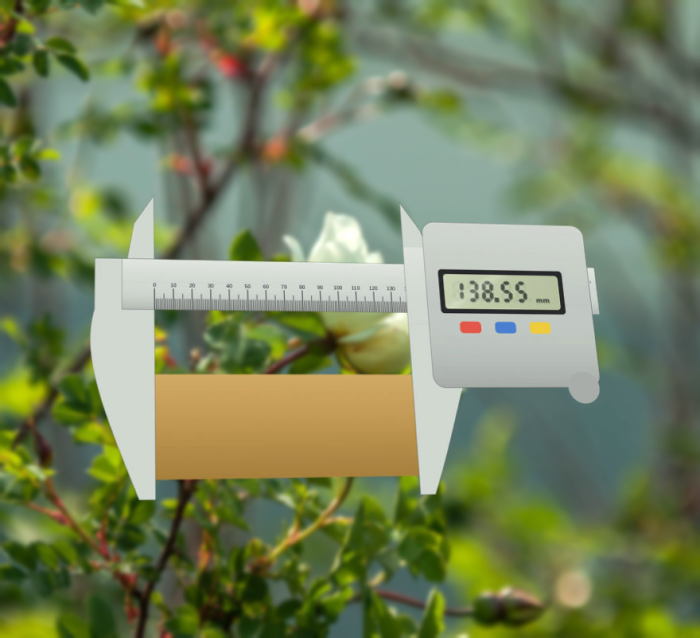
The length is 138.55mm
